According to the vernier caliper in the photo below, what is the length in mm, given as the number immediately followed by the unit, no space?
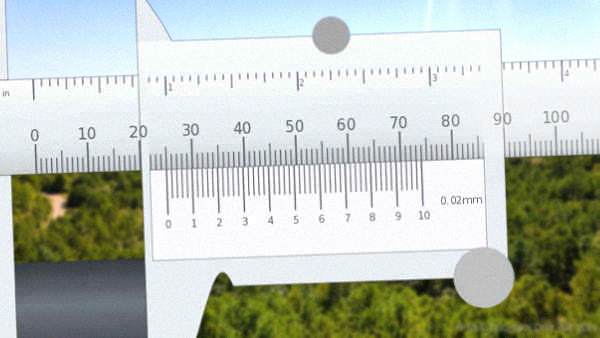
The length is 25.0mm
